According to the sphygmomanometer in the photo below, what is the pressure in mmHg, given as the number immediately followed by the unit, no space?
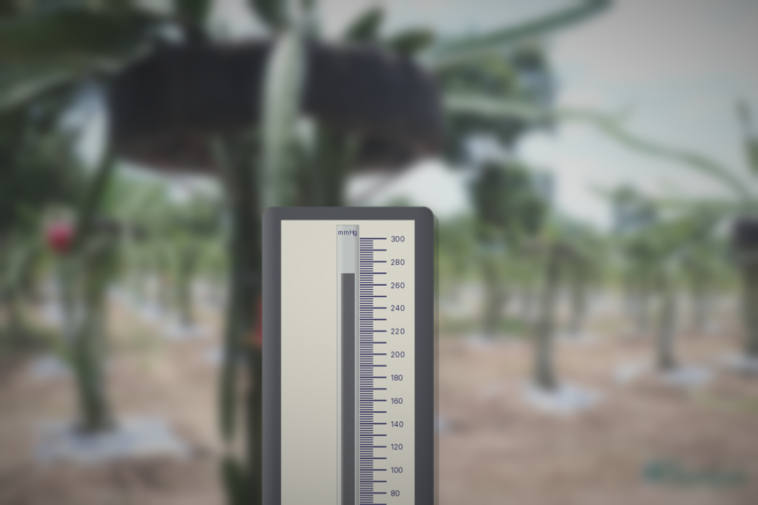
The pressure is 270mmHg
